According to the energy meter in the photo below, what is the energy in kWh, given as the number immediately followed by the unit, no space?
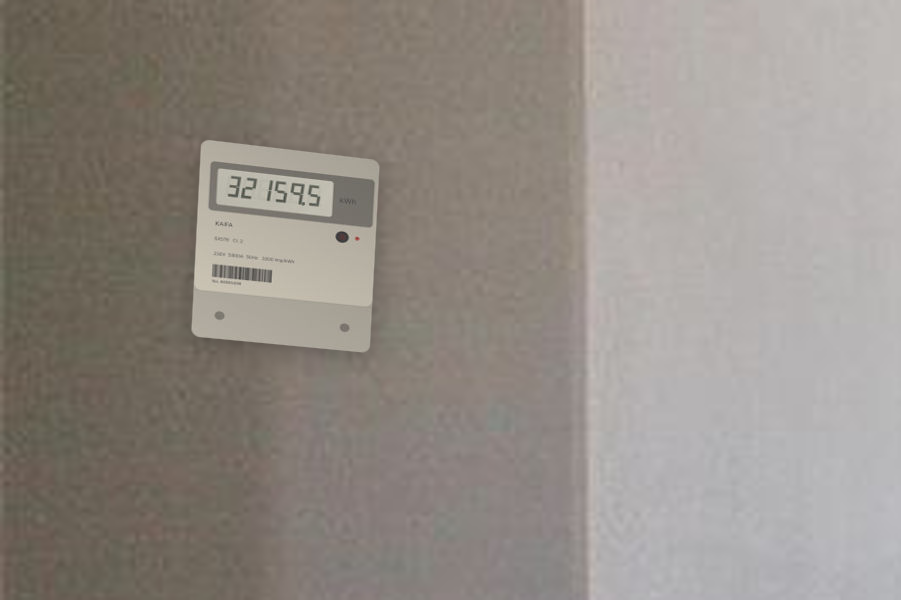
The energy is 32159.5kWh
